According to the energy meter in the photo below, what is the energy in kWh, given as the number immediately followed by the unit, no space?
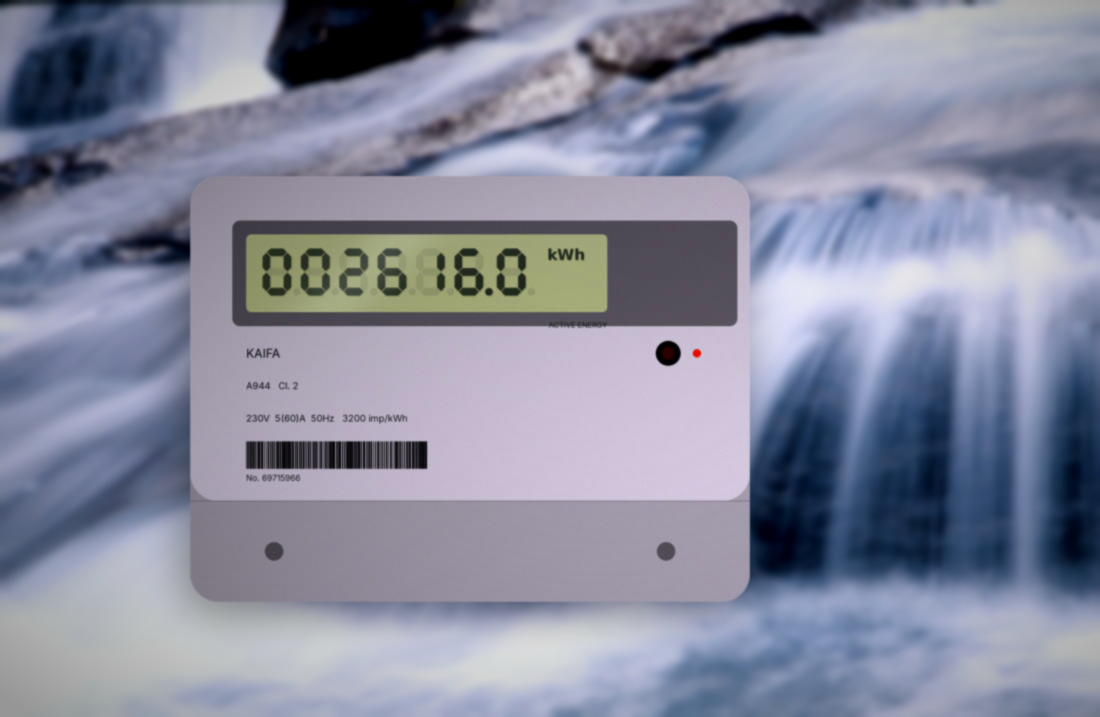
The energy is 2616.0kWh
